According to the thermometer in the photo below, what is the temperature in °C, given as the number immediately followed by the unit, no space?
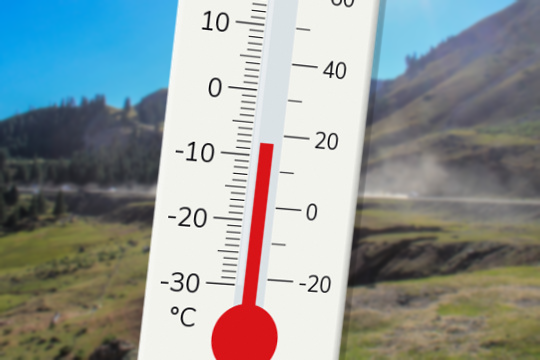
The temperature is -8°C
